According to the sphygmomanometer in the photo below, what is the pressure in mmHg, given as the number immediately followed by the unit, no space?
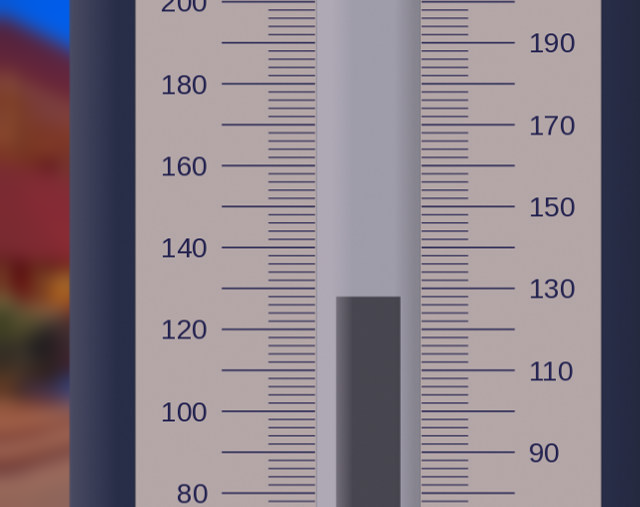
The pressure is 128mmHg
